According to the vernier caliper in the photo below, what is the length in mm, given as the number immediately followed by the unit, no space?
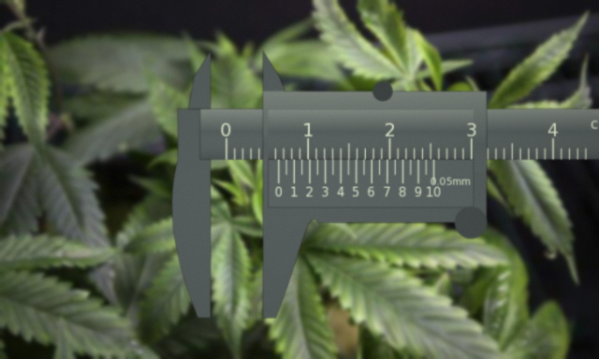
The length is 6.4mm
